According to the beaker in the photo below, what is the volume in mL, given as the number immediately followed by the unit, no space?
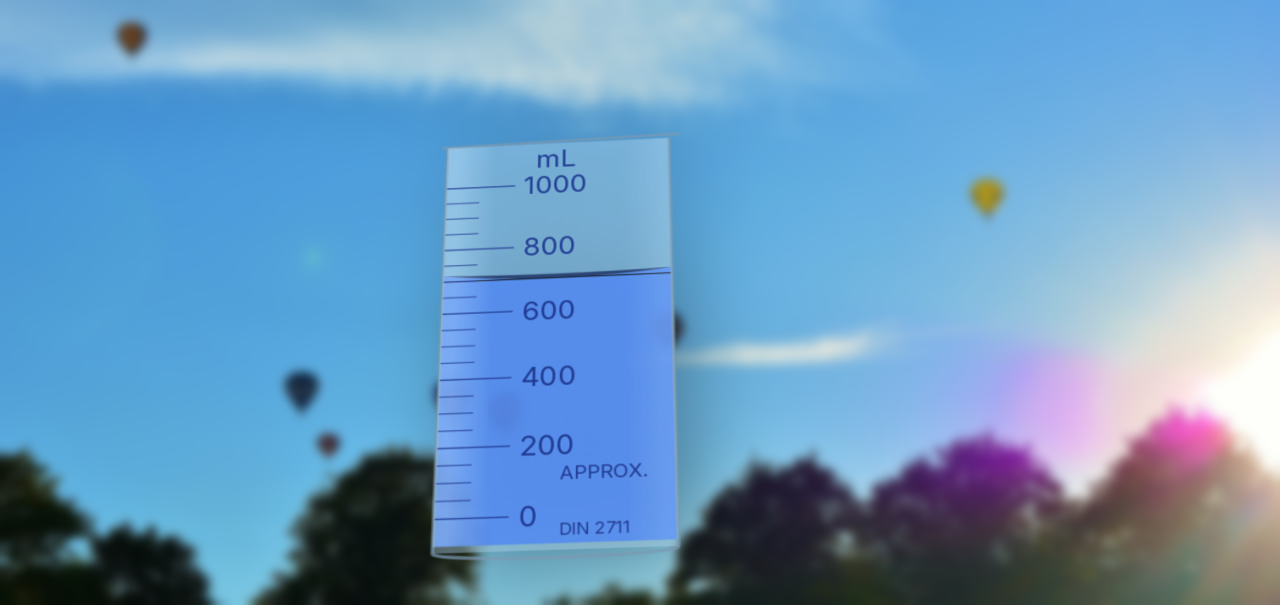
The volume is 700mL
